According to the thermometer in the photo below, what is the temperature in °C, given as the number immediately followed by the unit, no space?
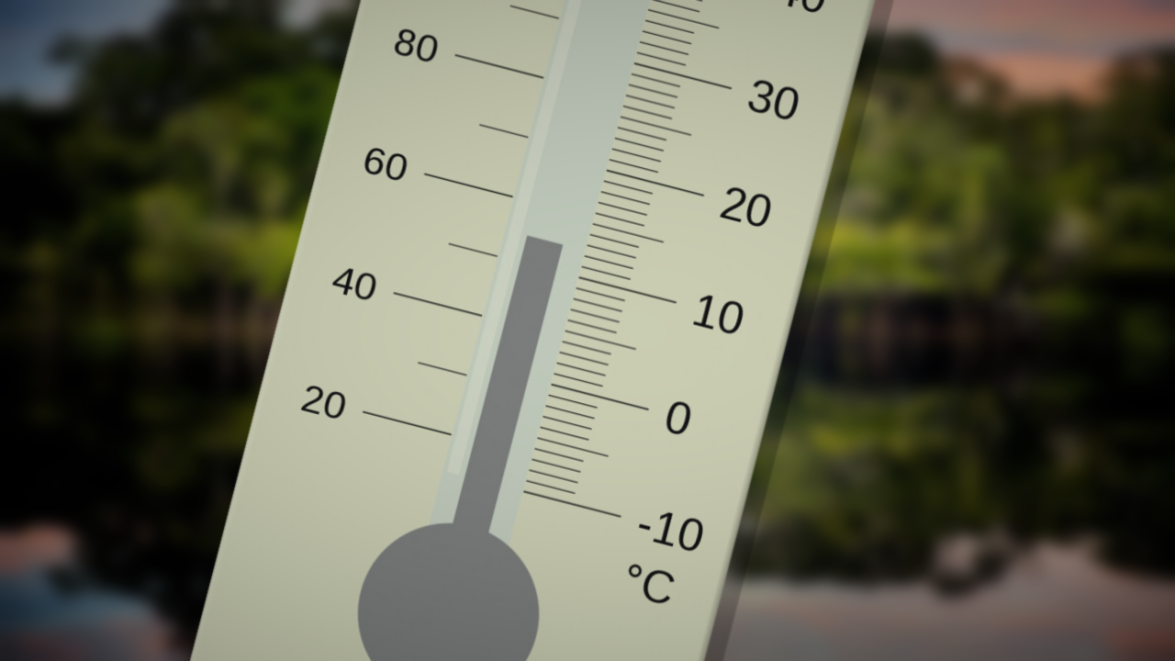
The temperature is 12.5°C
